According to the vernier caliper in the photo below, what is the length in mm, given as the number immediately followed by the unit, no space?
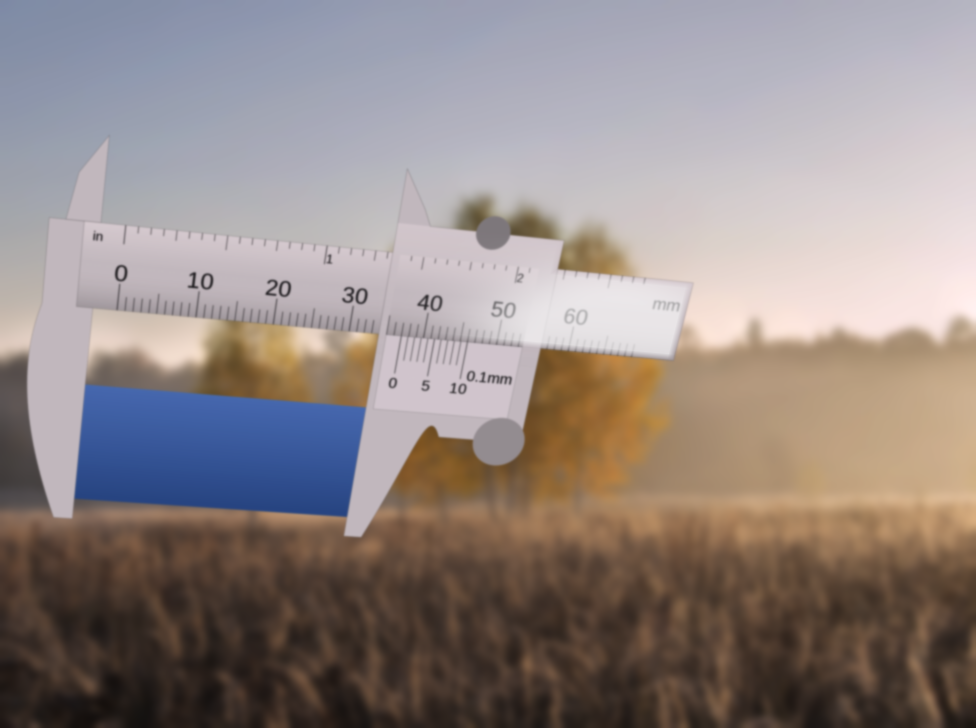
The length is 37.0mm
